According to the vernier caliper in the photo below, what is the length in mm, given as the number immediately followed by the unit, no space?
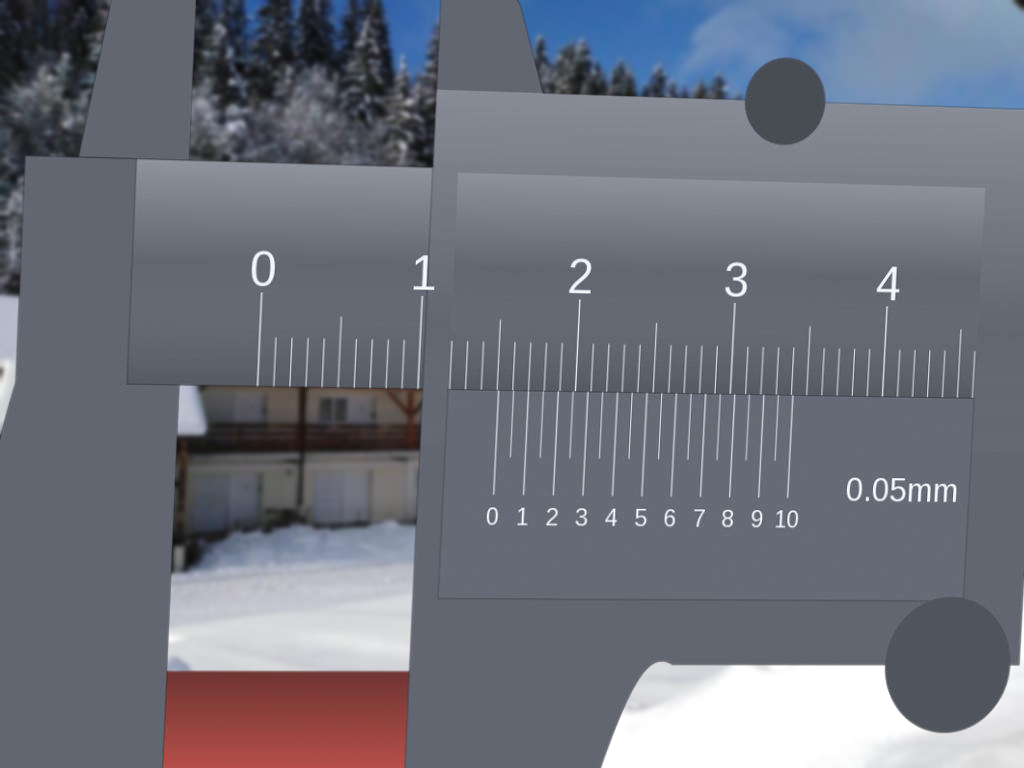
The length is 15.1mm
